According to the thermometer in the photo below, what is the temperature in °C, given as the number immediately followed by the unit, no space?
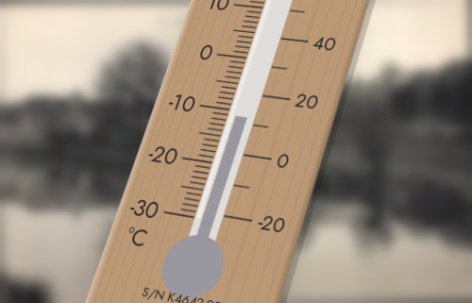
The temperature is -11°C
